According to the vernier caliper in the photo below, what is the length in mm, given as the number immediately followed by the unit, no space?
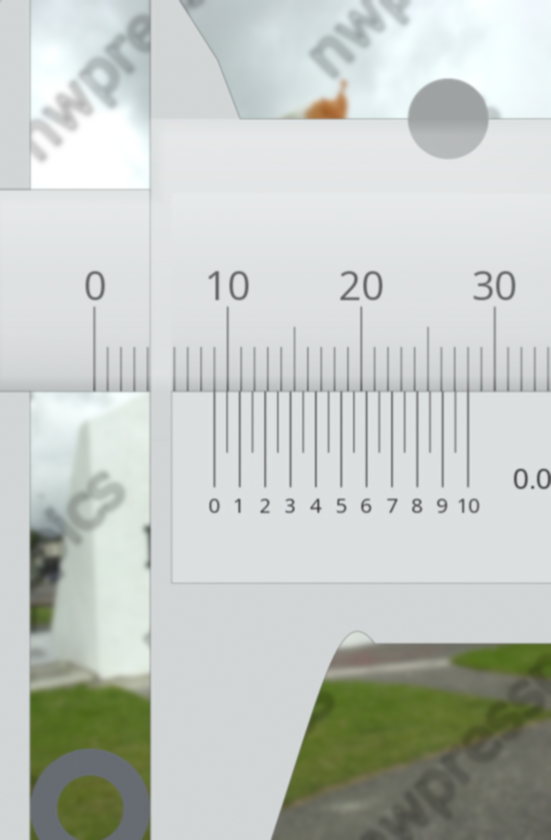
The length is 9.0mm
